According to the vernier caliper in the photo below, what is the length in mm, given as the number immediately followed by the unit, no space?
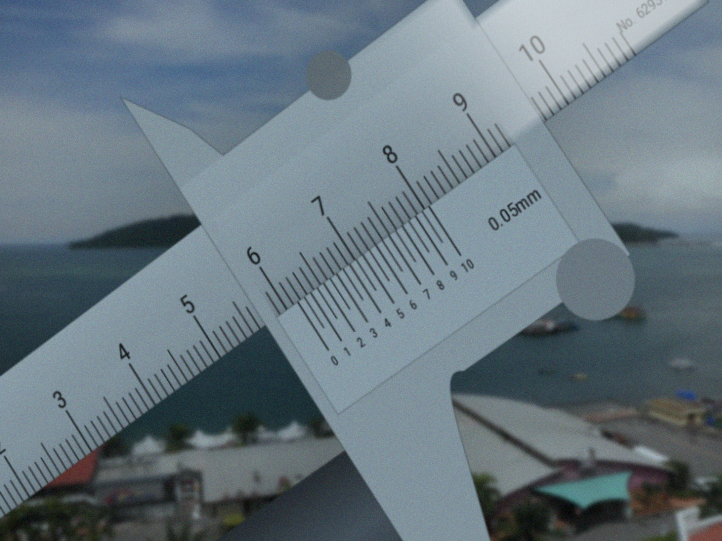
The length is 61.6mm
